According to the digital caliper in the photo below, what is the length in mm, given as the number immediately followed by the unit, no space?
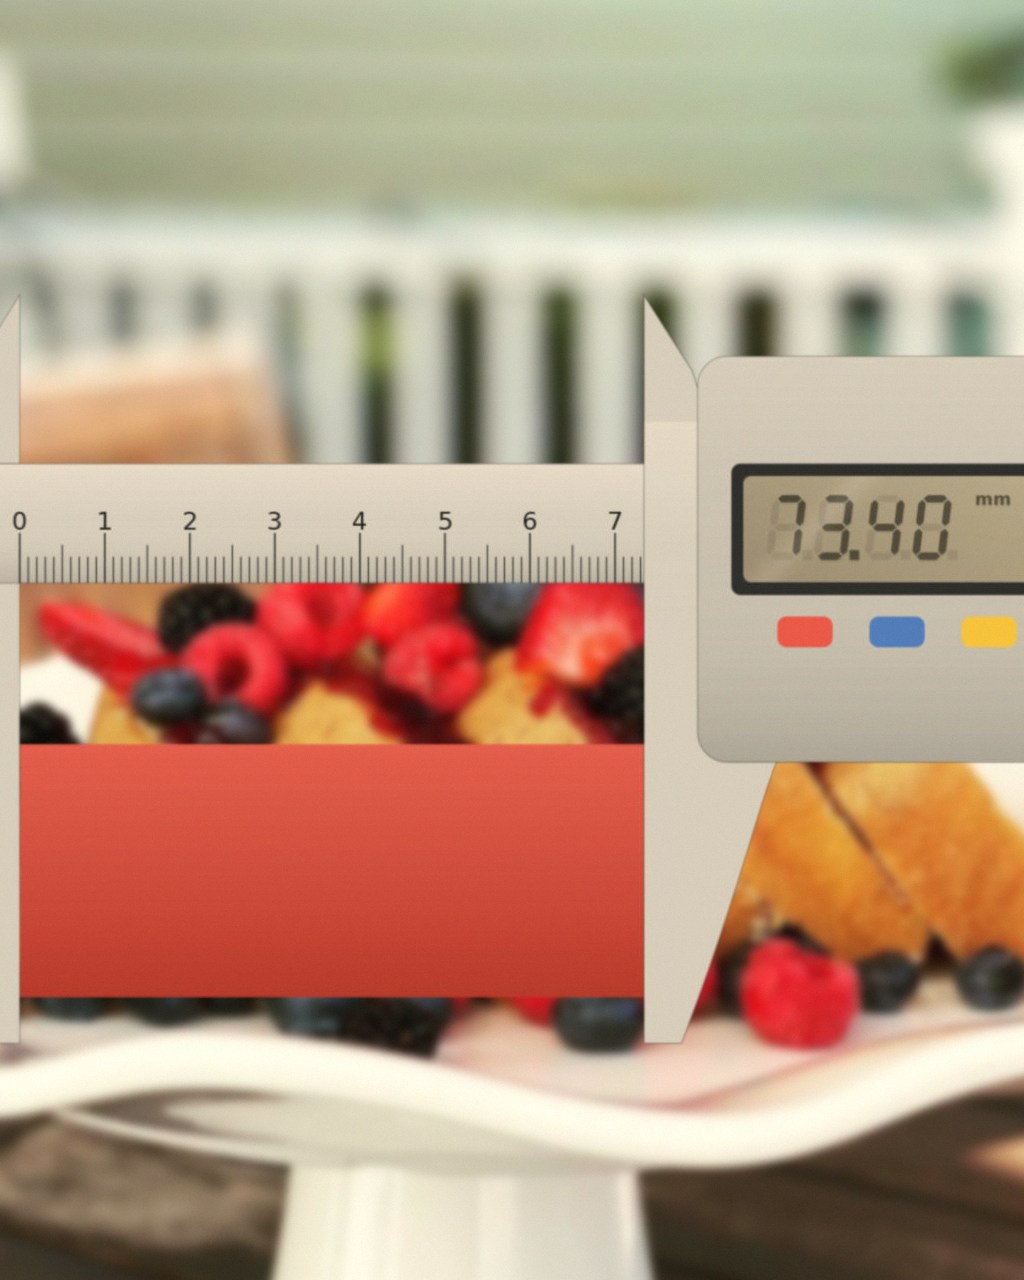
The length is 73.40mm
